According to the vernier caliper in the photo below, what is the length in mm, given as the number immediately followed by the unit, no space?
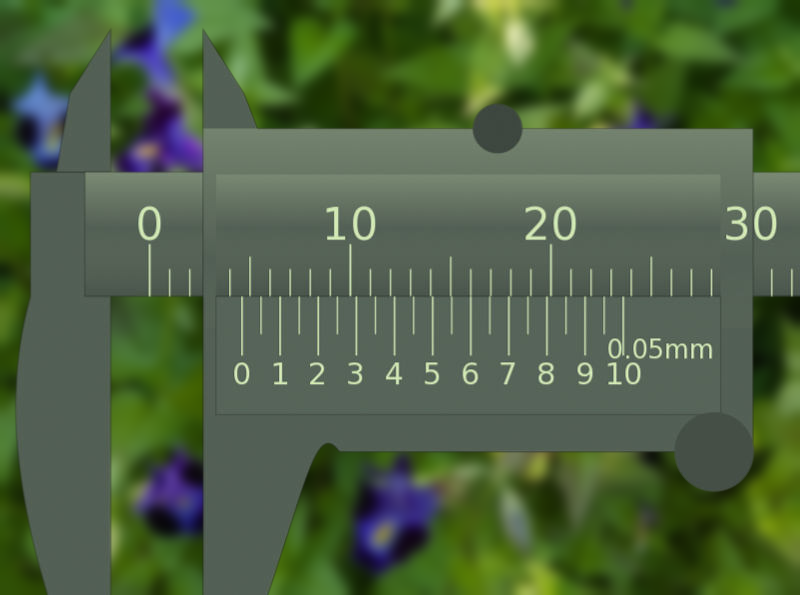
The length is 4.6mm
